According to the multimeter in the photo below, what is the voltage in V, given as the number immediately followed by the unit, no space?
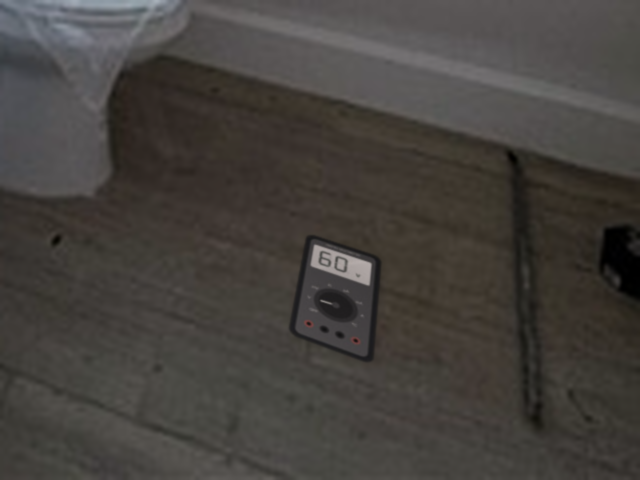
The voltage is 60V
